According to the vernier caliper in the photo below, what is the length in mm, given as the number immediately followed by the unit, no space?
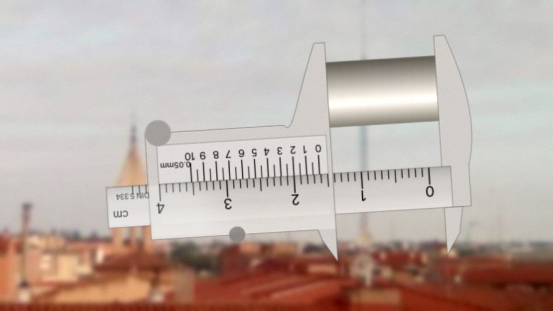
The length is 16.2mm
